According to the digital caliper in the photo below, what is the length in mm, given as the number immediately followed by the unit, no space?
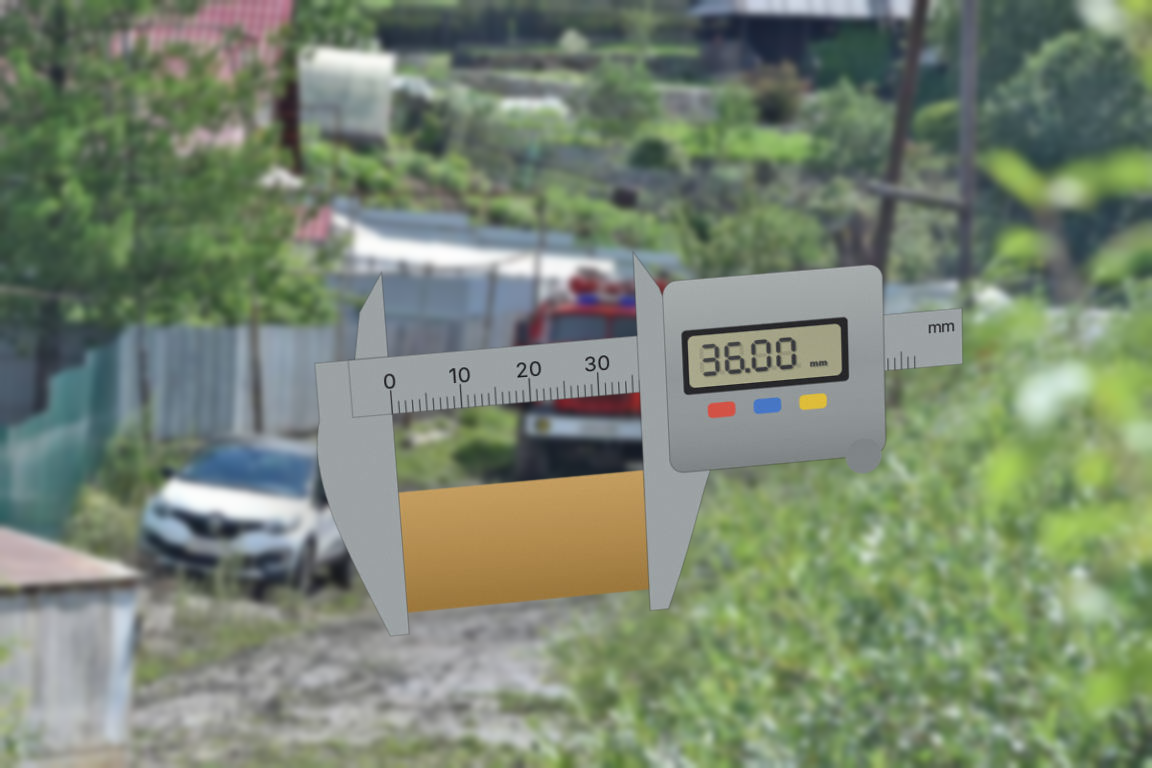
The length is 36.00mm
